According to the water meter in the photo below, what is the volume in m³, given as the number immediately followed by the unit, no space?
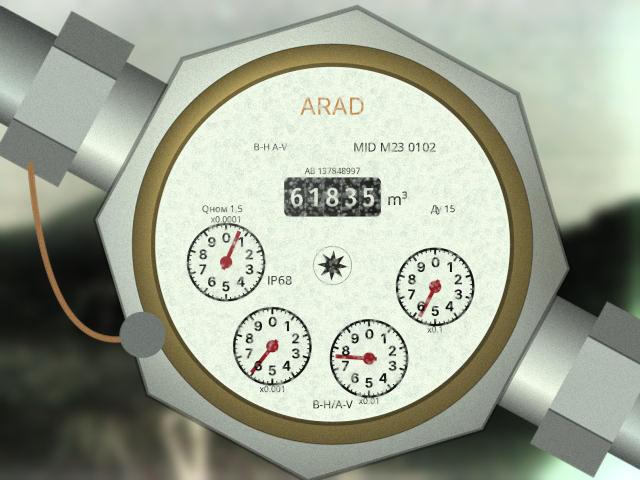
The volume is 61835.5760m³
